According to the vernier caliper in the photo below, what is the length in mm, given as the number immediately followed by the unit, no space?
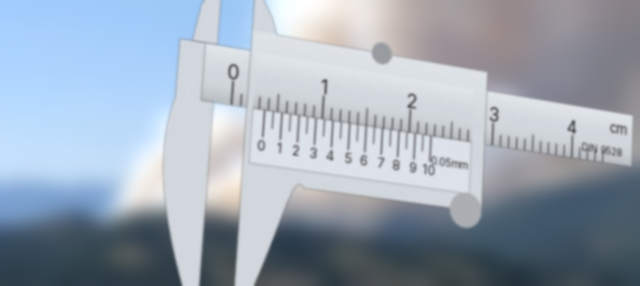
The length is 3.6mm
